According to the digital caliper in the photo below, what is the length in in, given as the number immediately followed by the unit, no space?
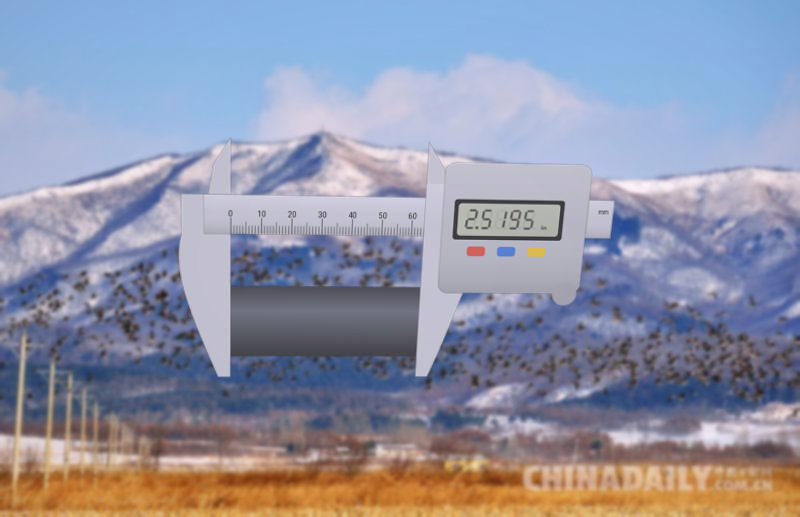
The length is 2.5195in
